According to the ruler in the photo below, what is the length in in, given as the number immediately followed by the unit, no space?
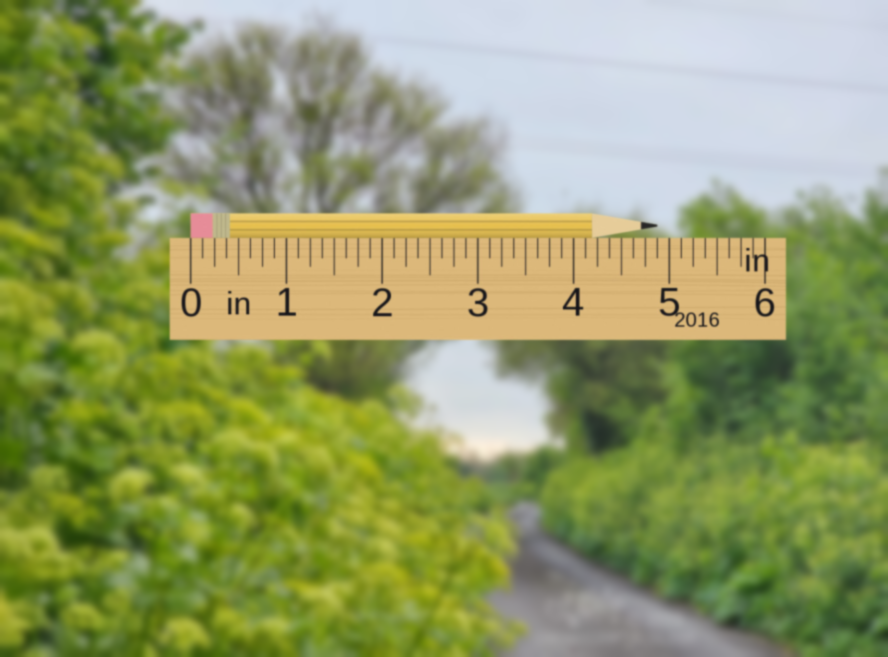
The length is 4.875in
